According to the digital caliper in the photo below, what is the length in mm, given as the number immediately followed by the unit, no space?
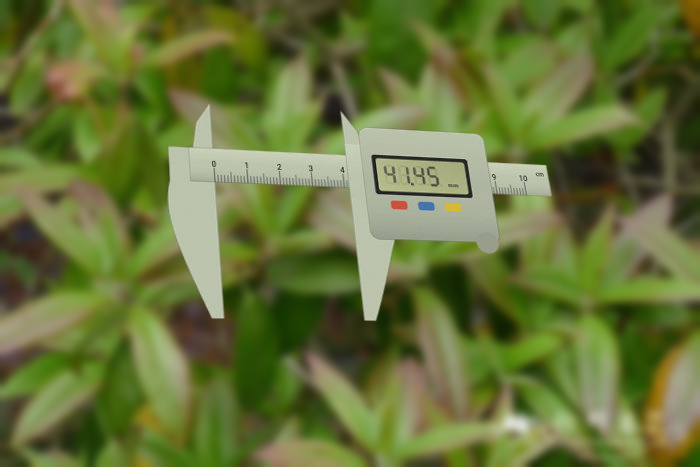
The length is 41.45mm
